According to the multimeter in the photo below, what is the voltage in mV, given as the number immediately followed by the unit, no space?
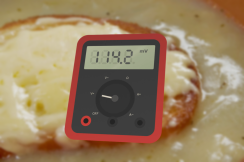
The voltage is 114.2mV
